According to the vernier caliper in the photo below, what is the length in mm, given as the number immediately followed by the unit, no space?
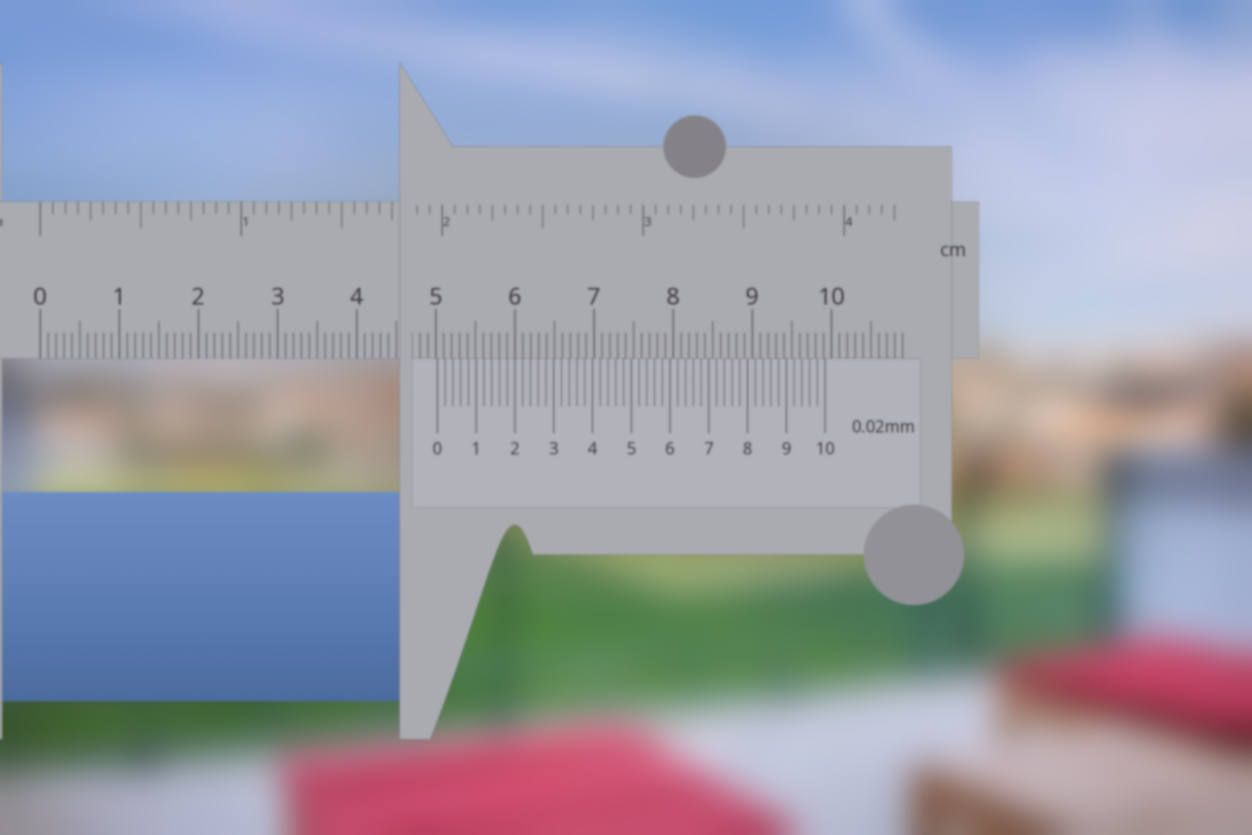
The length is 50.2mm
